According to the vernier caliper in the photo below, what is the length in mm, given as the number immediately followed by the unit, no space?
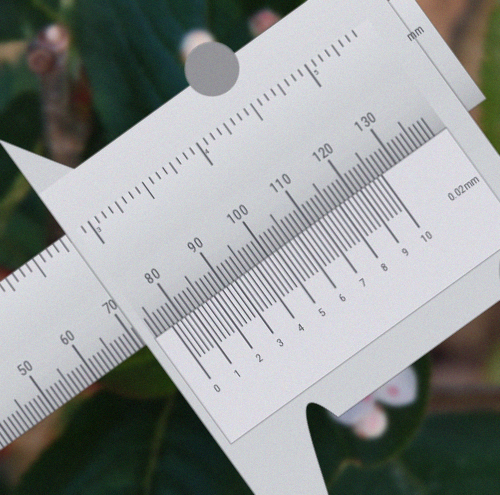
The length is 77.5mm
